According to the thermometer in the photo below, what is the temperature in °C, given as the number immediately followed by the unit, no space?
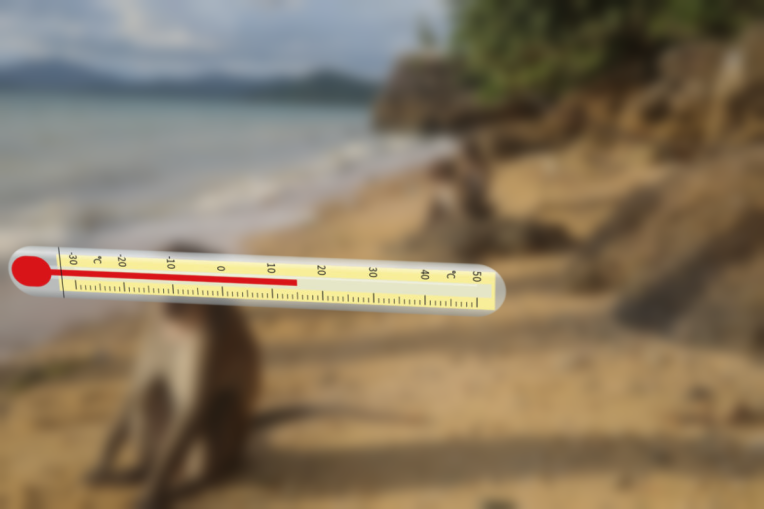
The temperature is 15°C
